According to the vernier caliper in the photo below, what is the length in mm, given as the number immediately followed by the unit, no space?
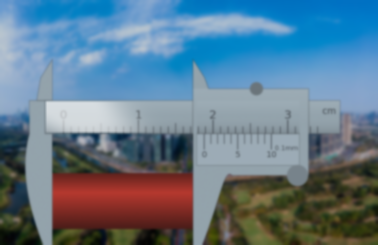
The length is 18.8mm
